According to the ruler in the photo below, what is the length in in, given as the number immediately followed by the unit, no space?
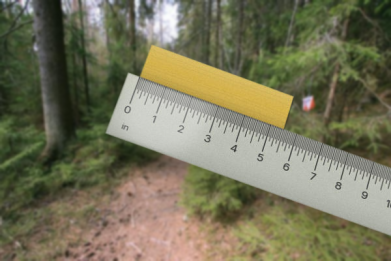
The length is 5.5in
